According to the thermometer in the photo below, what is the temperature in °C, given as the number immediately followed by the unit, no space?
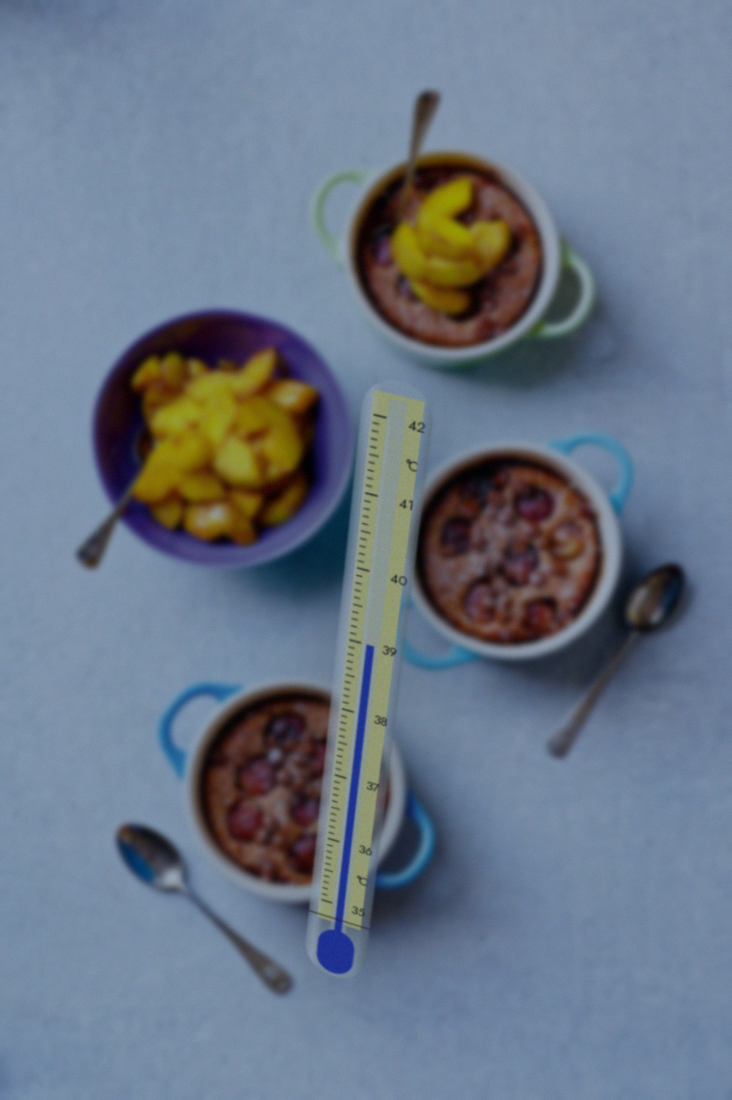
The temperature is 39°C
